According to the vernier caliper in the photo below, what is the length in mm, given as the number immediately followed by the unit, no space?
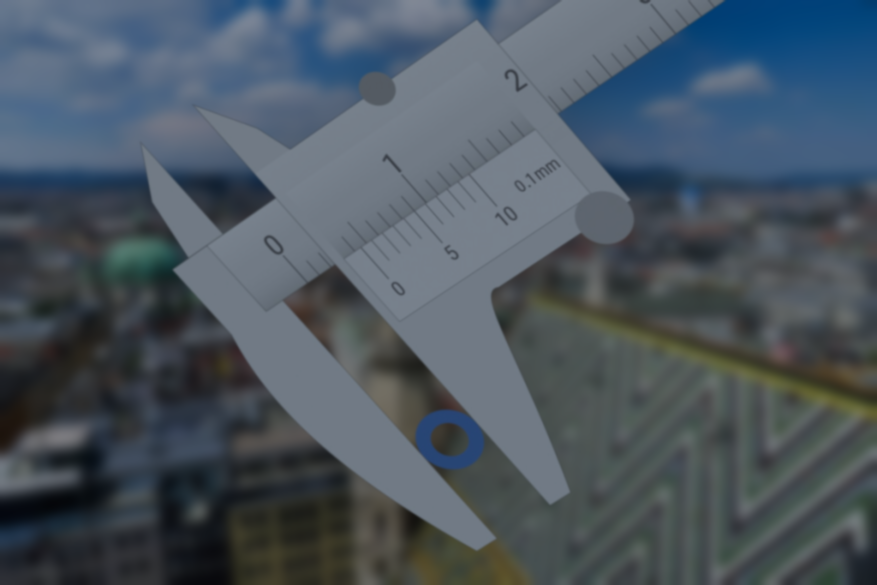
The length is 4.5mm
